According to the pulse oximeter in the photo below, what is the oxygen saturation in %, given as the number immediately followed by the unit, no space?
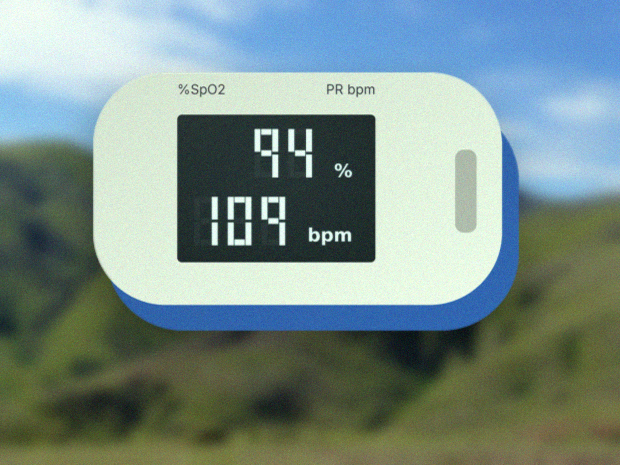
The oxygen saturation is 94%
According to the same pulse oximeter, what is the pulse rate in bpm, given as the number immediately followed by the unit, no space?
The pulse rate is 109bpm
